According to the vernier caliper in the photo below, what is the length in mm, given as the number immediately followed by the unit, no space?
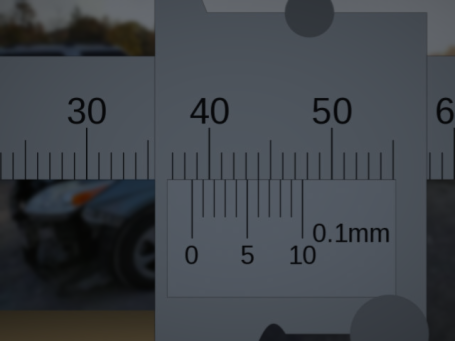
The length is 38.6mm
